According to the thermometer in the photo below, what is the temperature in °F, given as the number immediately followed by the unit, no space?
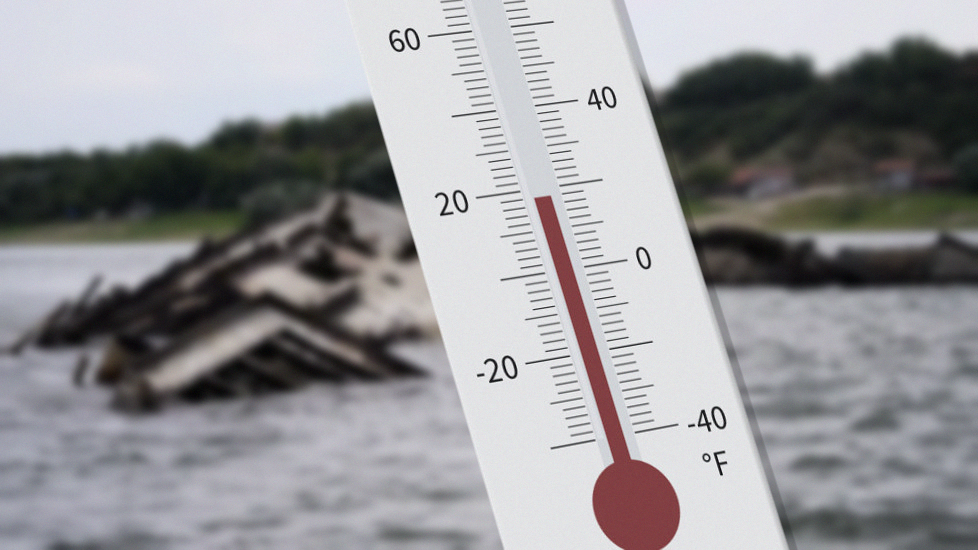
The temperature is 18°F
